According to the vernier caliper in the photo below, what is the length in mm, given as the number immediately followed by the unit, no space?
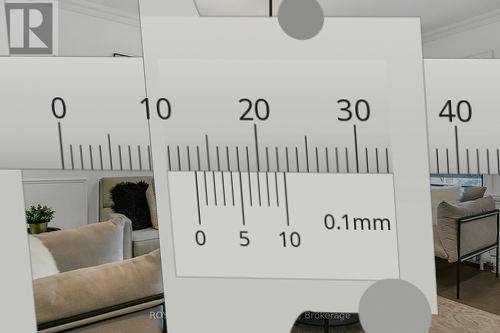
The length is 13.6mm
